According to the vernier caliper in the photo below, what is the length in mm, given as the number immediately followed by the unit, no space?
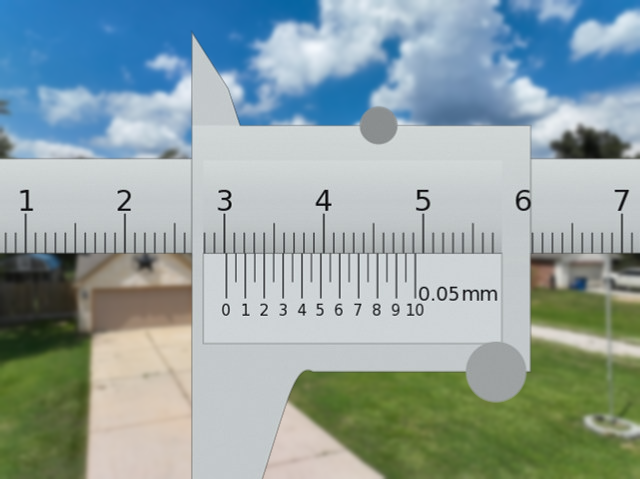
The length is 30.2mm
